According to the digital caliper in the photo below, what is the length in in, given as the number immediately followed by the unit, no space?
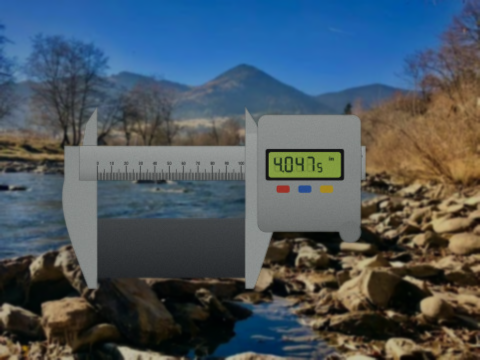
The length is 4.0475in
